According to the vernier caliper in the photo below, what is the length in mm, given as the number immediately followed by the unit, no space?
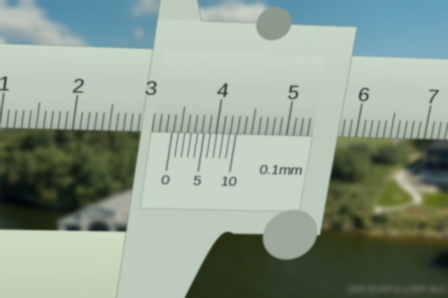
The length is 33.8mm
